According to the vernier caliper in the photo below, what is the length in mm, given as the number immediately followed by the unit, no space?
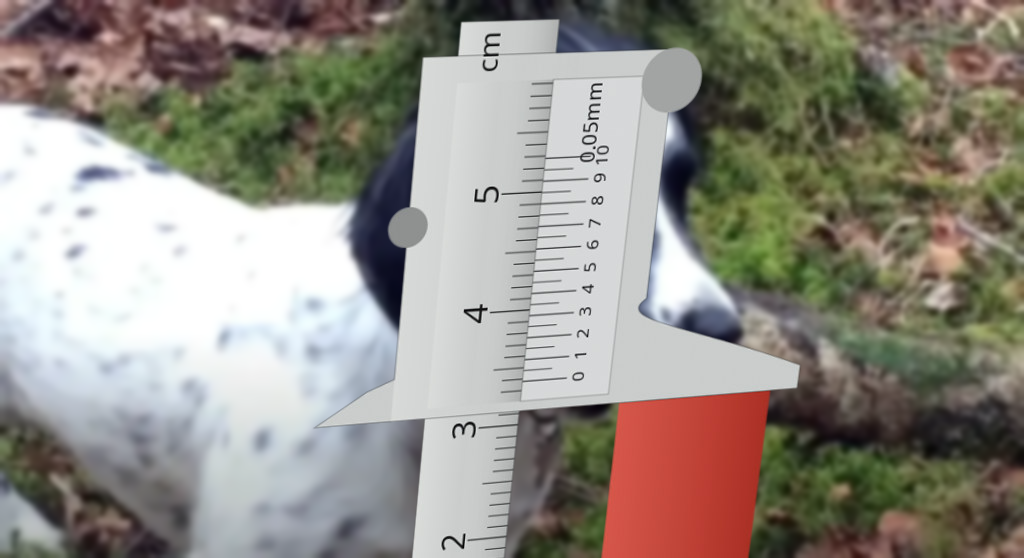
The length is 33.8mm
